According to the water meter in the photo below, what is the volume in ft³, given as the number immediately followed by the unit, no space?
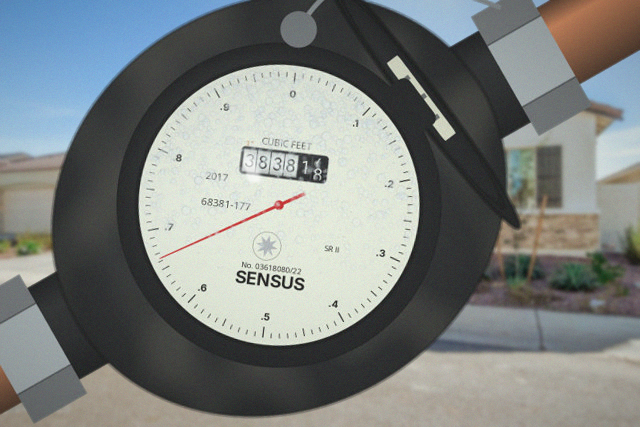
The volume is 383817.66ft³
